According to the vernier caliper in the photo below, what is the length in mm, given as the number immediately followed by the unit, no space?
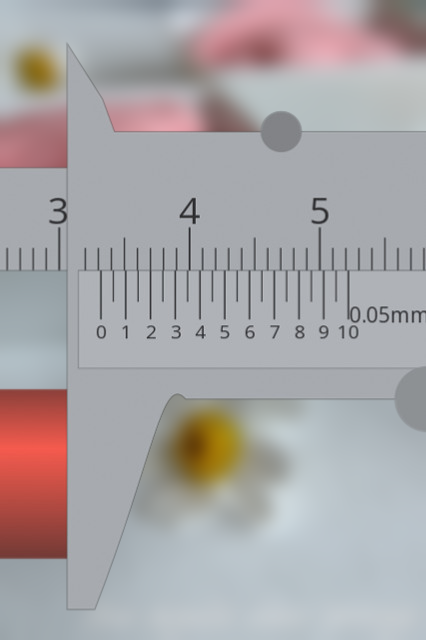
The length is 33.2mm
